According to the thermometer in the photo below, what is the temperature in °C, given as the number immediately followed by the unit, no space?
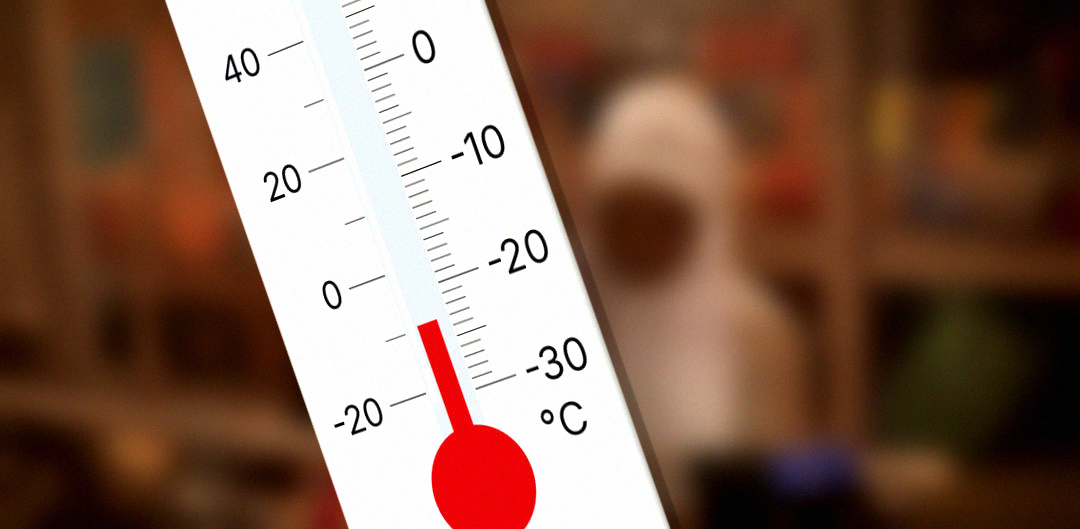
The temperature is -23°C
